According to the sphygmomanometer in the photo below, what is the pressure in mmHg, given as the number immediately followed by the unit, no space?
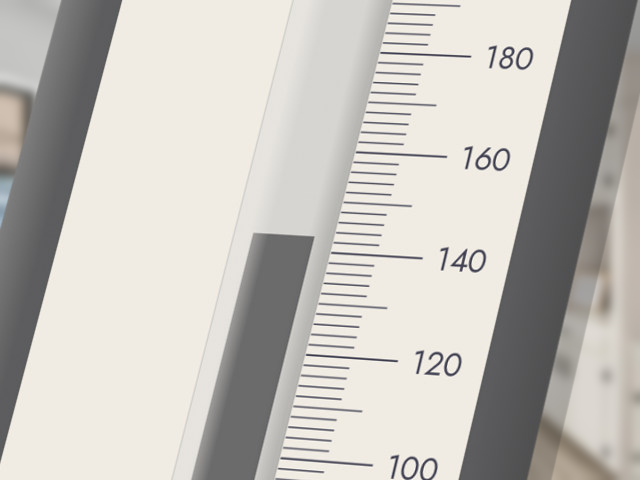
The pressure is 143mmHg
